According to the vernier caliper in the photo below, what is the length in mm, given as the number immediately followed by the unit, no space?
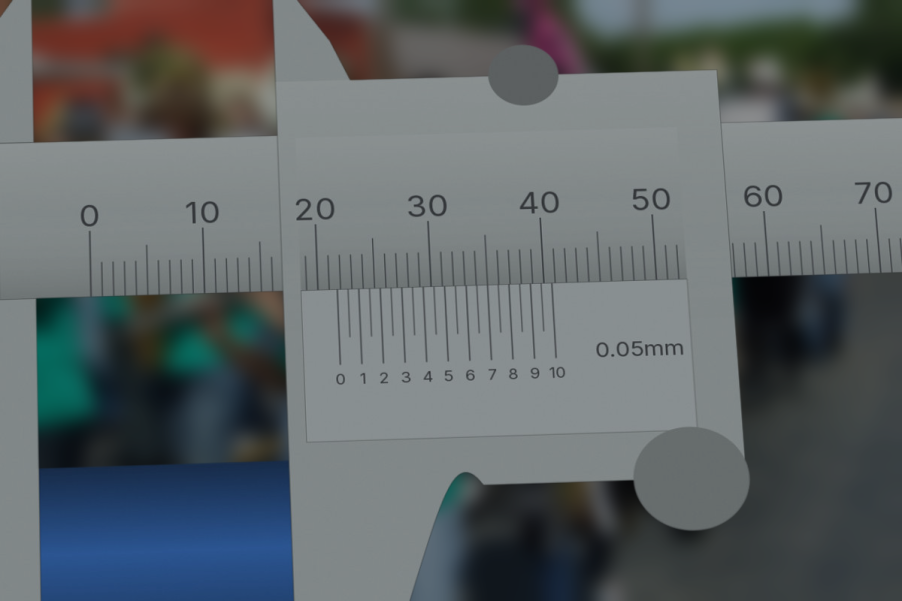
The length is 21.7mm
